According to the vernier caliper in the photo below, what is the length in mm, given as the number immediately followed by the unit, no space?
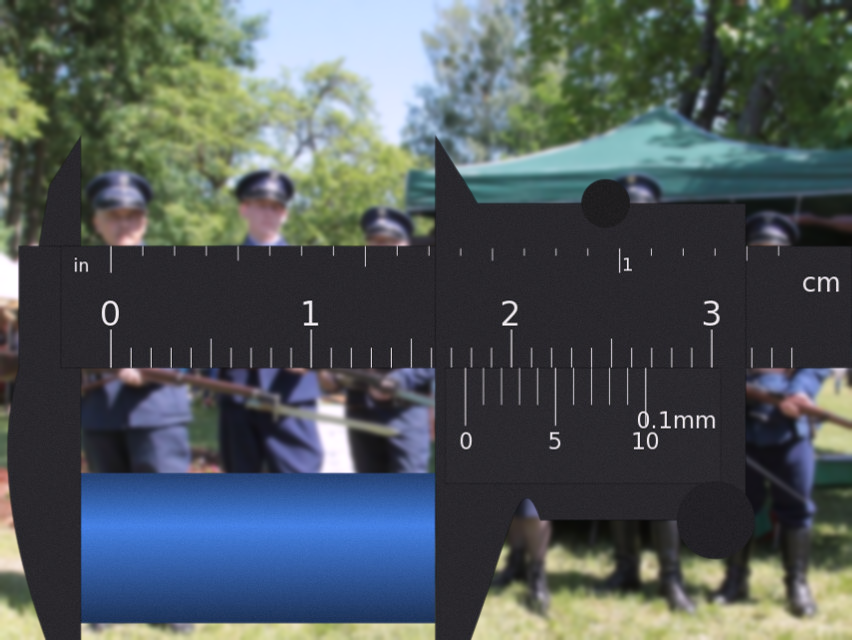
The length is 17.7mm
